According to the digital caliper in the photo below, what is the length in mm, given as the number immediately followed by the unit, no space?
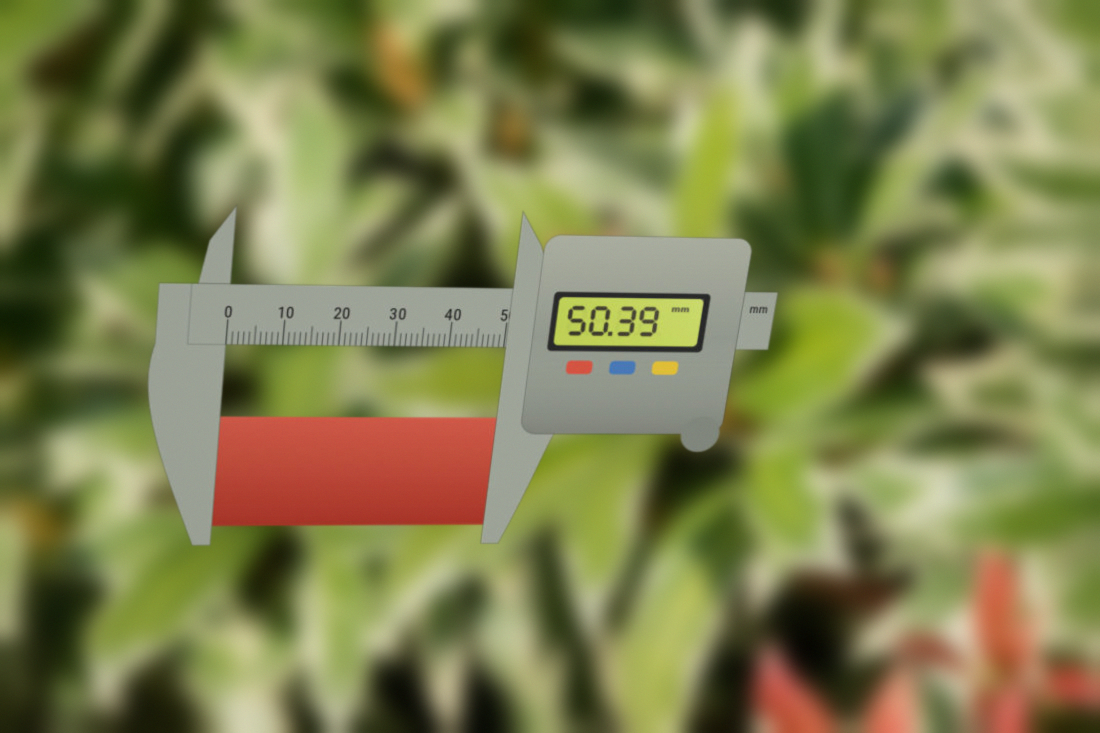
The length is 50.39mm
